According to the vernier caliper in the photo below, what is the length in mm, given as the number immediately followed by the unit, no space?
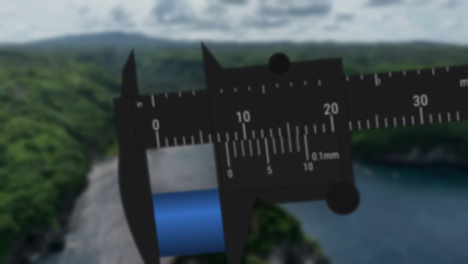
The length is 7.8mm
